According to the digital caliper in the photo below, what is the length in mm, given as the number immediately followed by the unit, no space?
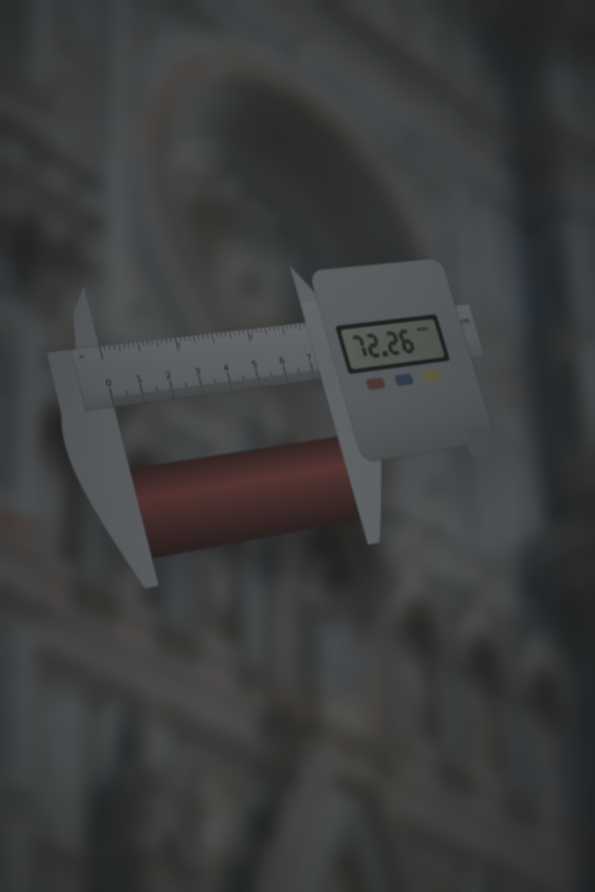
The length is 72.26mm
